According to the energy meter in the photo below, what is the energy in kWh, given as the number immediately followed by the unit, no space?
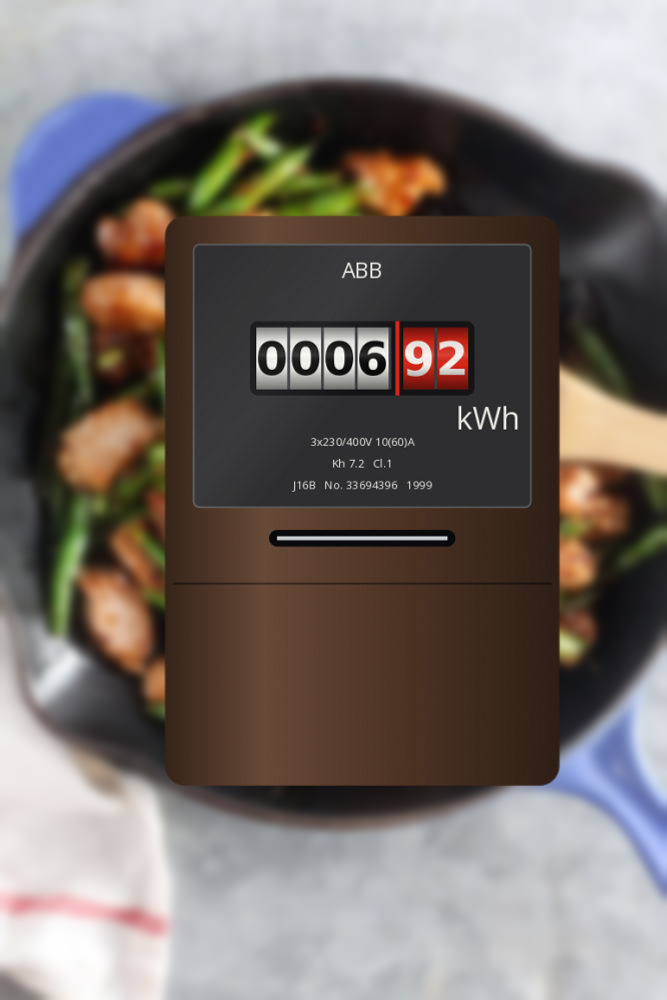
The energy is 6.92kWh
